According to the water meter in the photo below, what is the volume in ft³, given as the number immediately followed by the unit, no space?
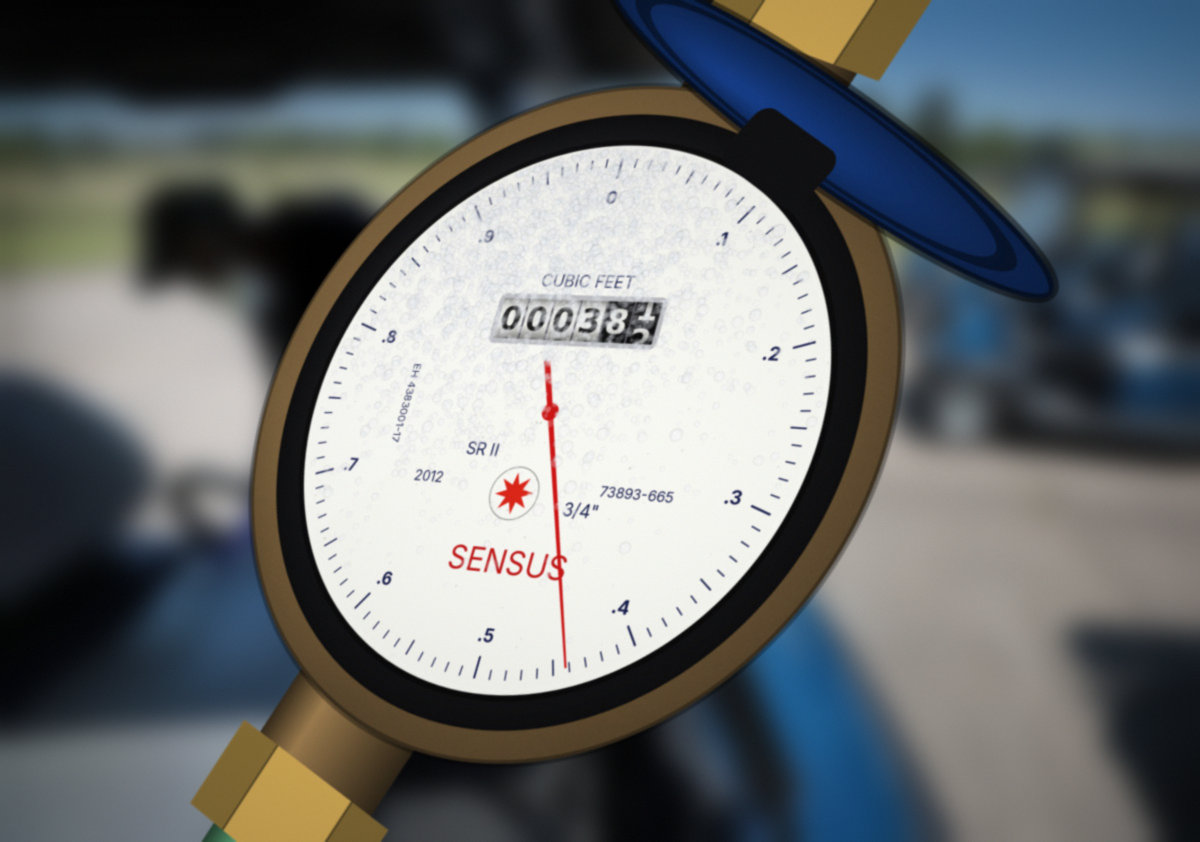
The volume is 381.44ft³
